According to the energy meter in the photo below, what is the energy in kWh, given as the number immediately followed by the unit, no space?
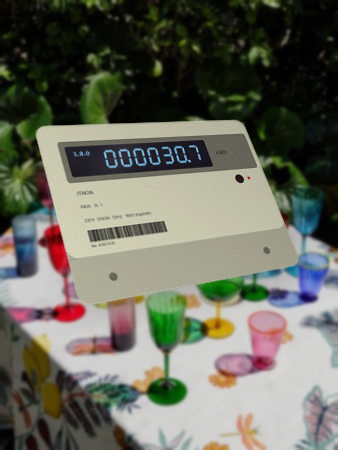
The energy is 30.7kWh
